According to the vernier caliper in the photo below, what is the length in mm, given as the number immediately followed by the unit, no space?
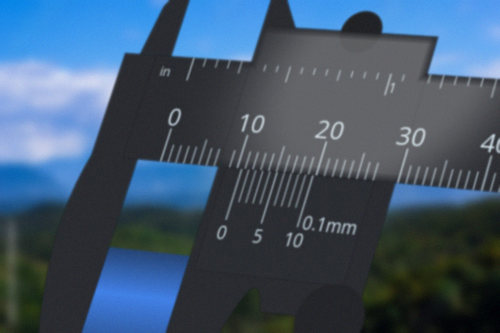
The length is 10.6mm
